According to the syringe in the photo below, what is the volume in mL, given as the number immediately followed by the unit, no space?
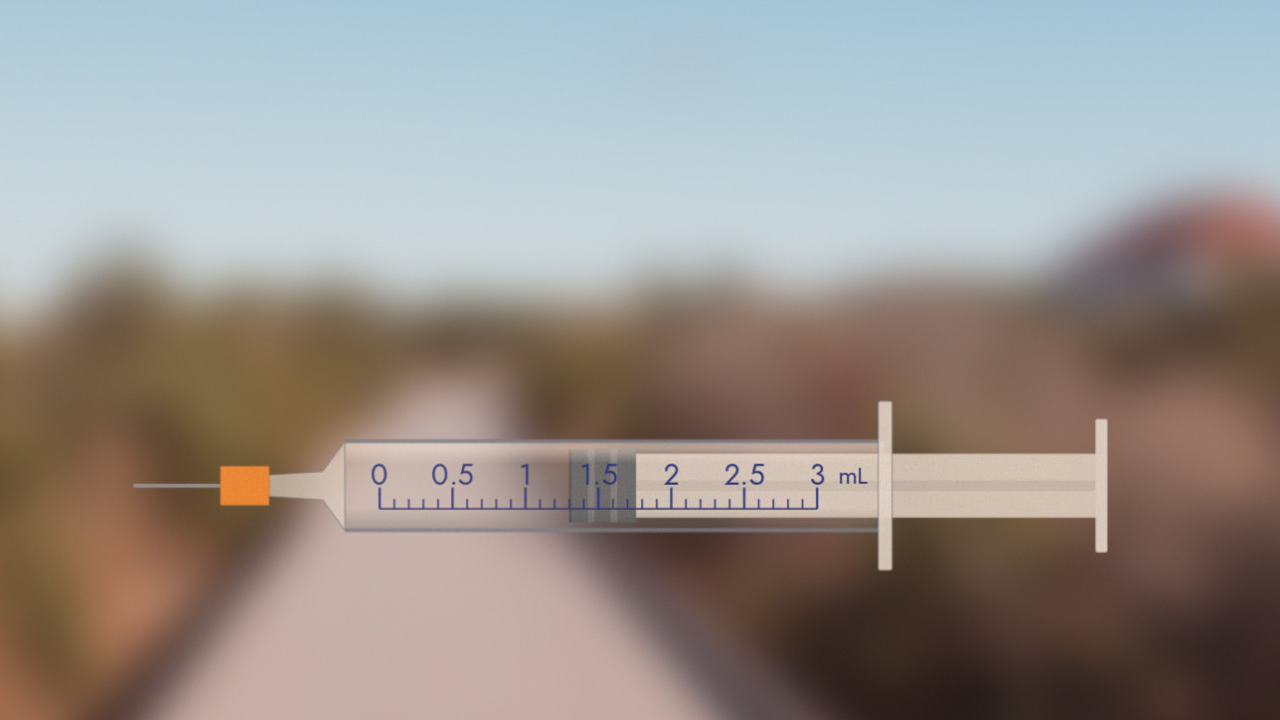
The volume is 1.3mL
